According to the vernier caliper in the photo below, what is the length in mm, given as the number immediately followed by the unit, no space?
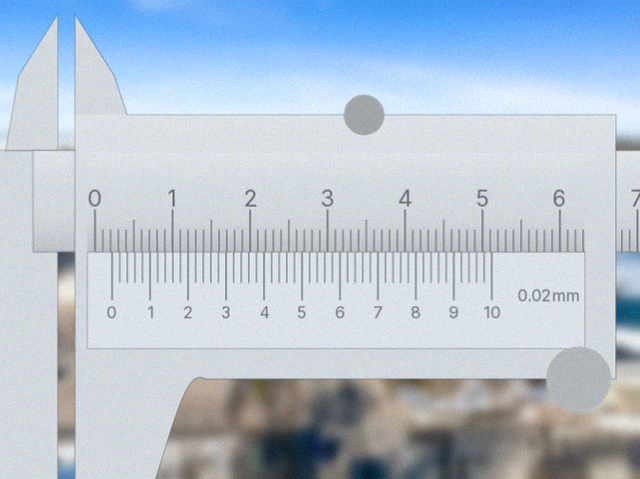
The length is 2.2mm
